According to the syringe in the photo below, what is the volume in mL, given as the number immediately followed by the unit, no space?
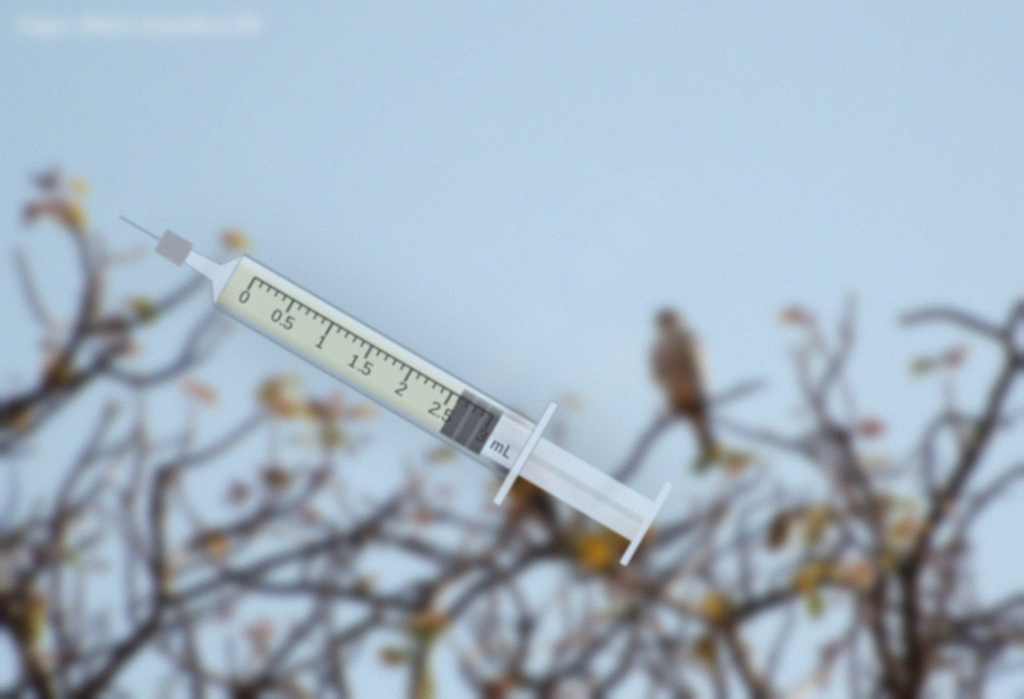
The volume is 2.6mL
